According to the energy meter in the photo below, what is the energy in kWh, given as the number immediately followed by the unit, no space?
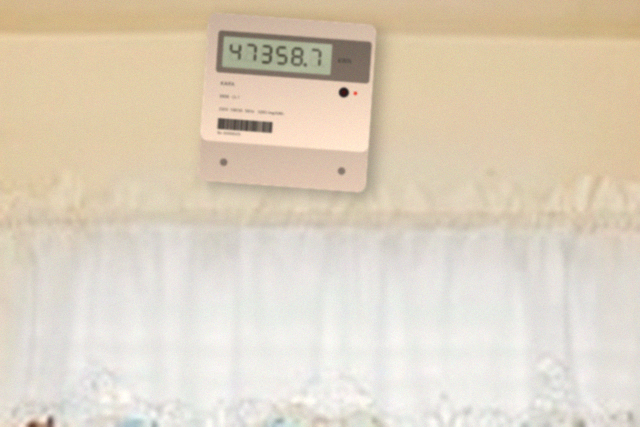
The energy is 47358.7kWh
